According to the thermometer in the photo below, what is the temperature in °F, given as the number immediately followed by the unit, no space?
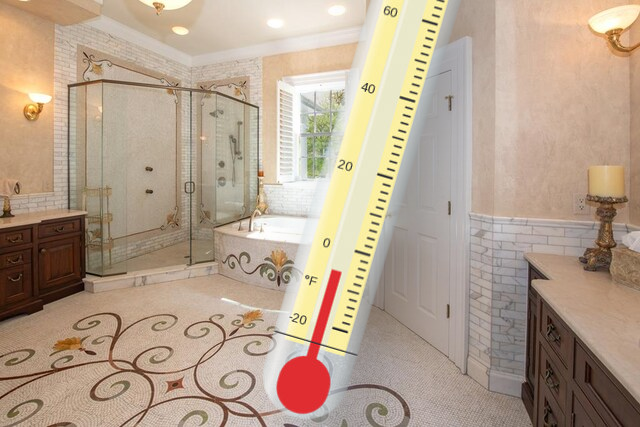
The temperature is -6°F
